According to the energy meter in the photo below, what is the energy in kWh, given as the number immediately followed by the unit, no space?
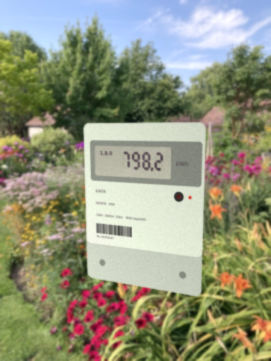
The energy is 798.2kWh
